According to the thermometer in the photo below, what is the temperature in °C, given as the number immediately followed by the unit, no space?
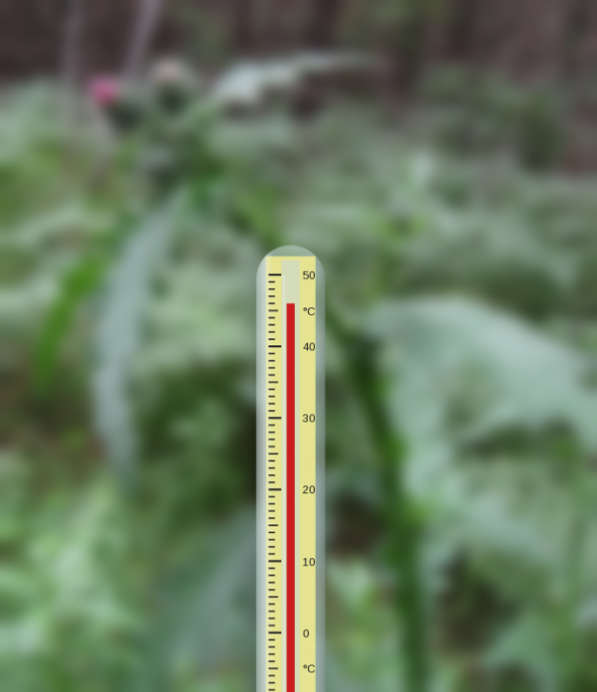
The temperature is 46°C
